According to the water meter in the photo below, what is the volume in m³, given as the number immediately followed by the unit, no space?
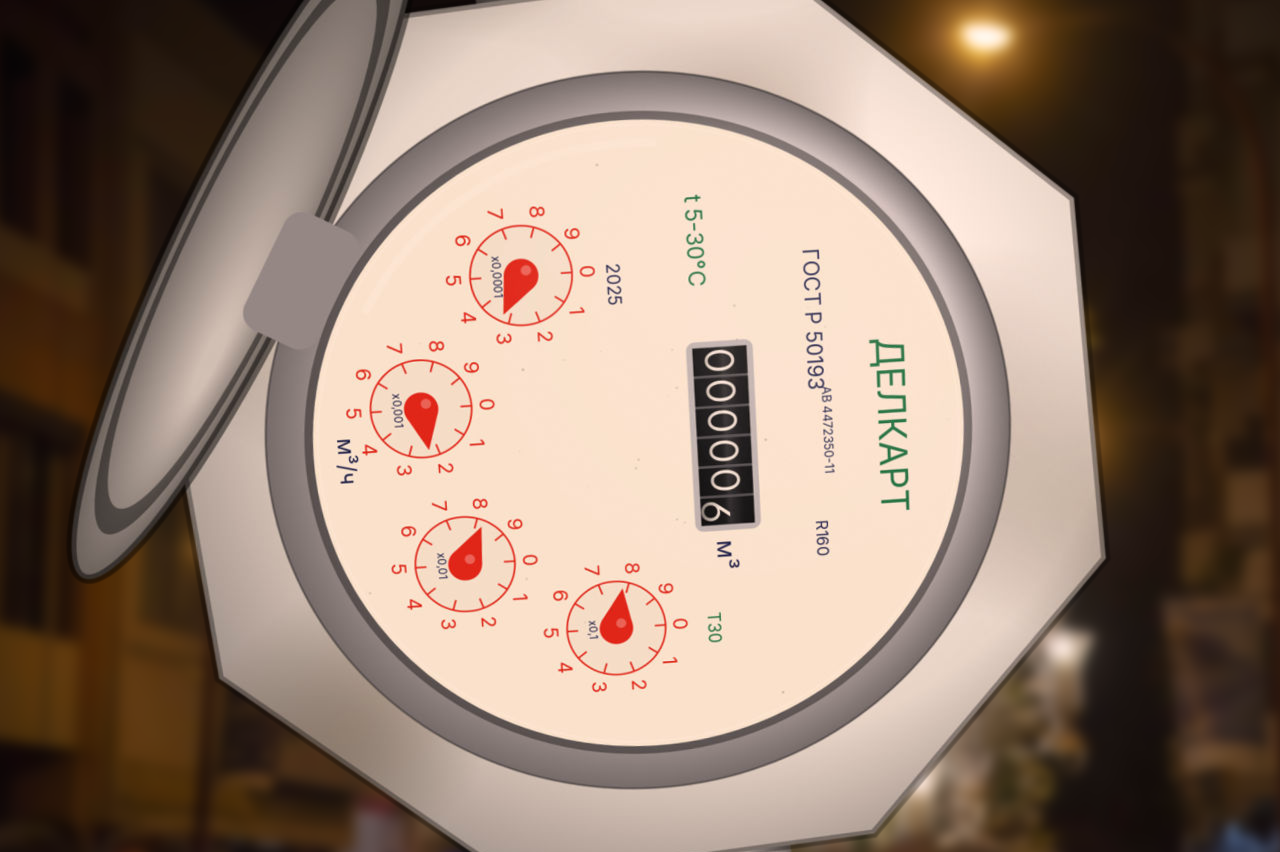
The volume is 5.7823m³
